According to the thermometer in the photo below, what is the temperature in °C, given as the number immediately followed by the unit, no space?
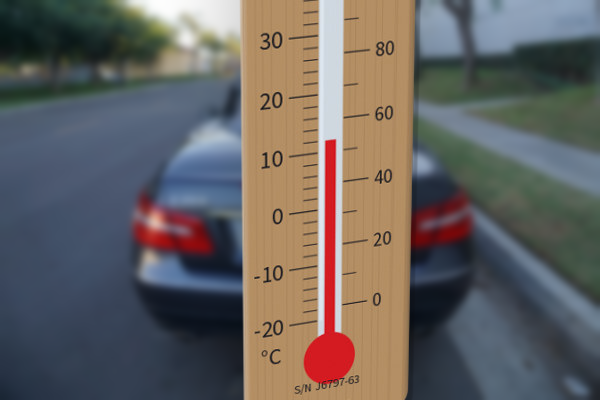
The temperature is 12°C
